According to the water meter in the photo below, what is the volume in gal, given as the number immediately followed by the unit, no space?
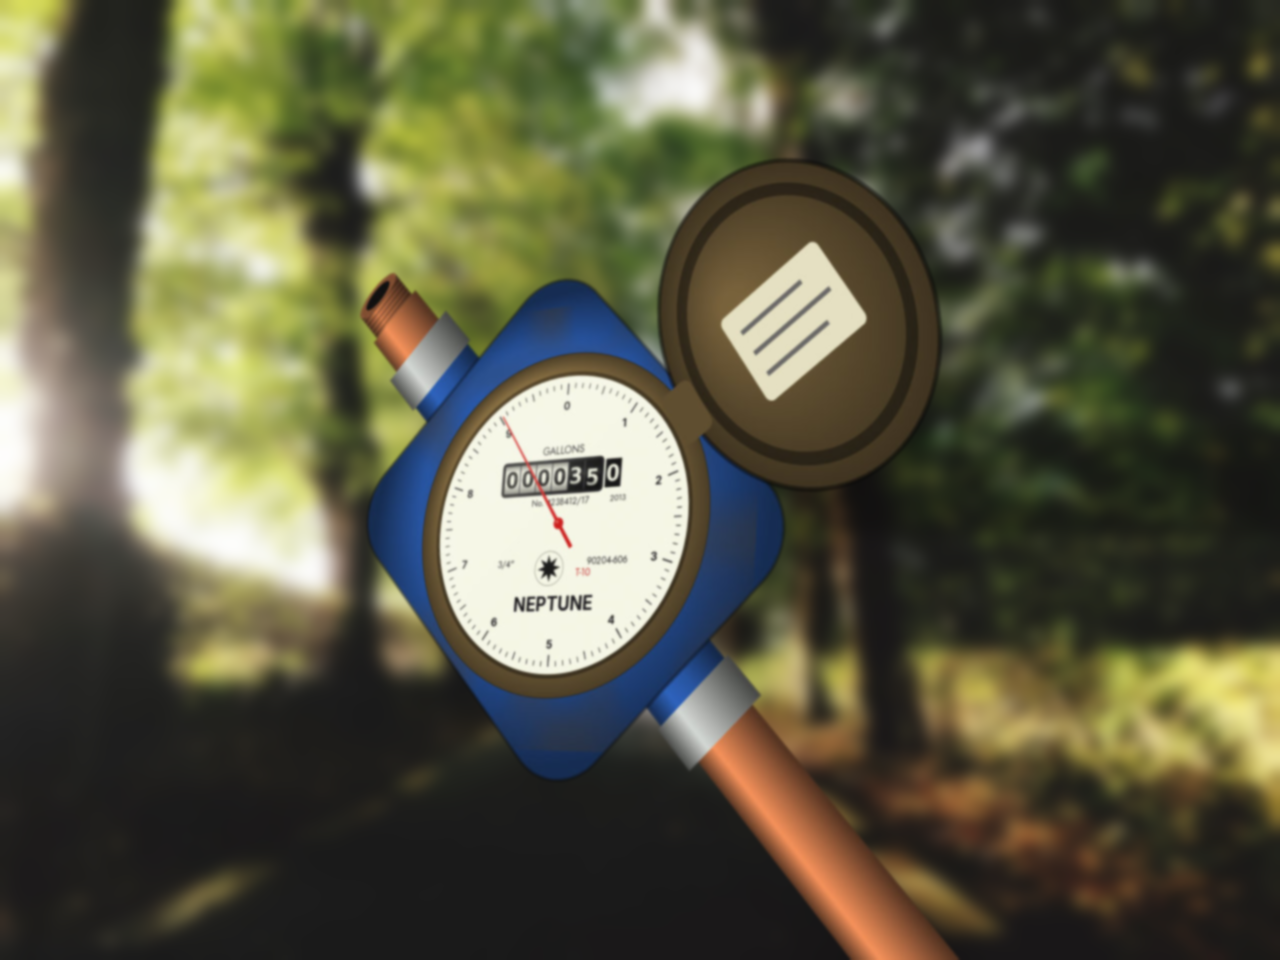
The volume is 349.0gal
